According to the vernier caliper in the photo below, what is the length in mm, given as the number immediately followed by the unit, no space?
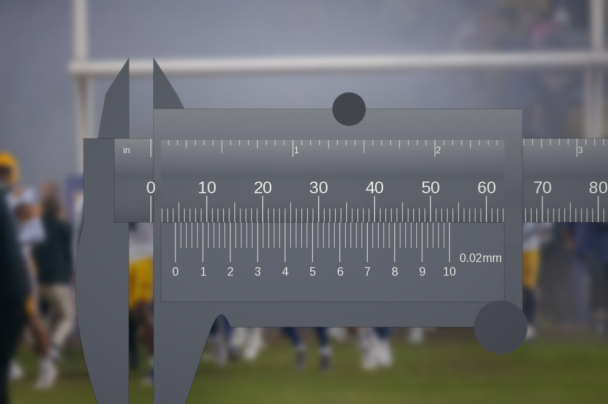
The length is 4.4mm
